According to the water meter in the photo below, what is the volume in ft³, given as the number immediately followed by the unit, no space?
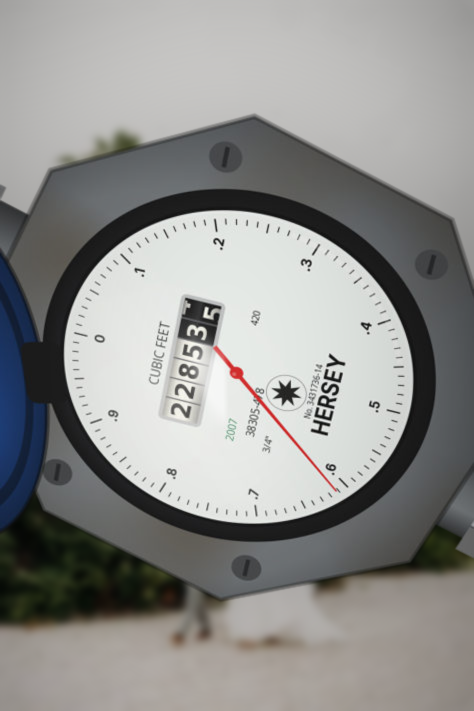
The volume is 228534.61ft³
